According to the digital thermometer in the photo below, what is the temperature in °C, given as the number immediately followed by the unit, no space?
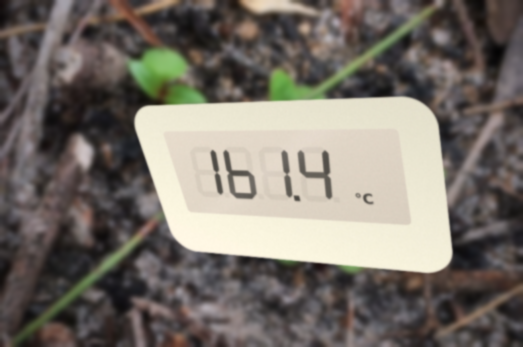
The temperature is 161.4°C
